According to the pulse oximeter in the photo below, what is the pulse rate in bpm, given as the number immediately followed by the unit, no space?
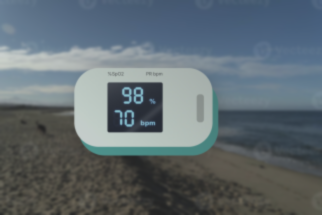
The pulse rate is 70bpm
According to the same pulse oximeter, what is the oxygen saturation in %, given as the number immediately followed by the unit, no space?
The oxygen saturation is 98%
